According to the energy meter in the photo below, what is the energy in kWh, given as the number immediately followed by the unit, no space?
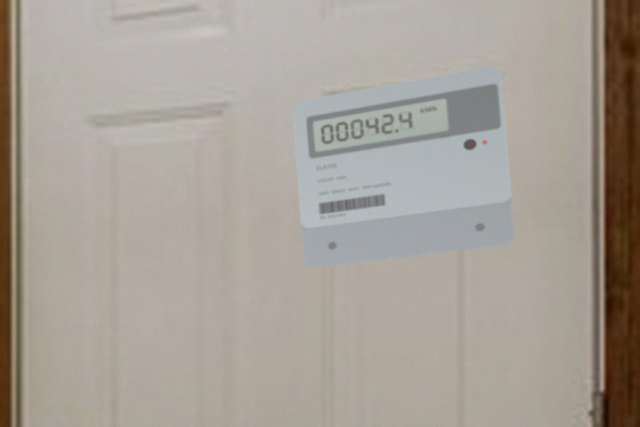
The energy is 42.4kWh
